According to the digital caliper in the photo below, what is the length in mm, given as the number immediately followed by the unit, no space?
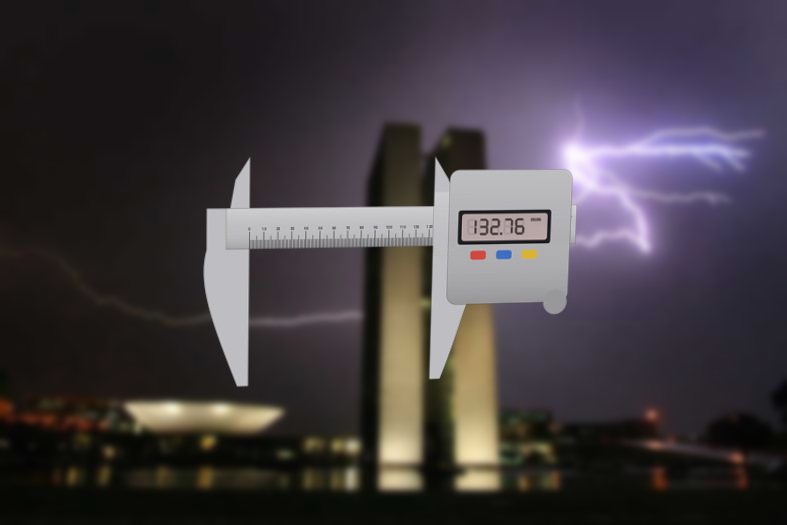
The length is 132.76mm
